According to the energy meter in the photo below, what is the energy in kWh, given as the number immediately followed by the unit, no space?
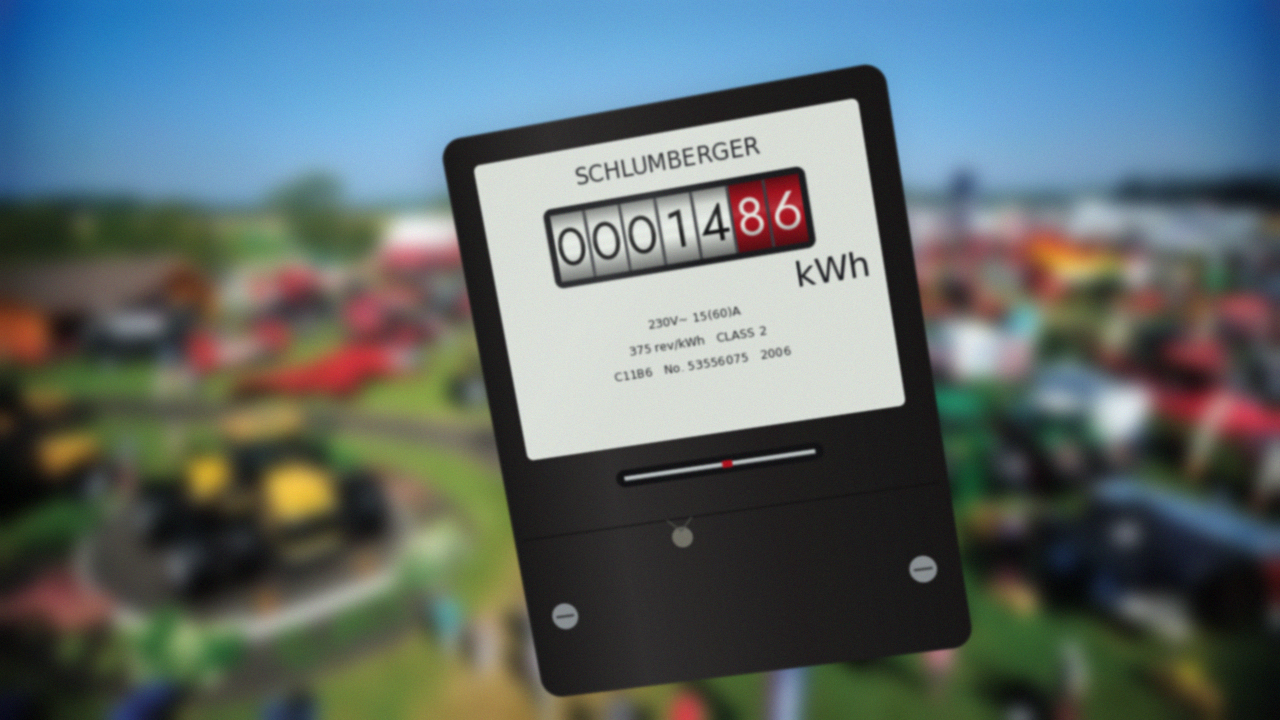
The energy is 14.86kWh
